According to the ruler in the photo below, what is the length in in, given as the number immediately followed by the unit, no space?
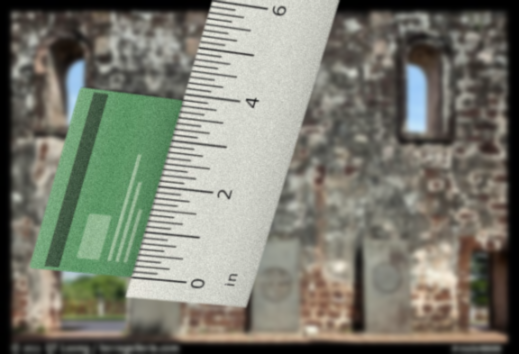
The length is 3.875in
